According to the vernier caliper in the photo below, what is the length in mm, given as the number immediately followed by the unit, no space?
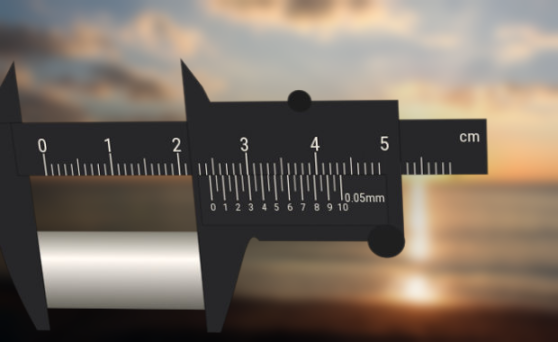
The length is 24.4mm
